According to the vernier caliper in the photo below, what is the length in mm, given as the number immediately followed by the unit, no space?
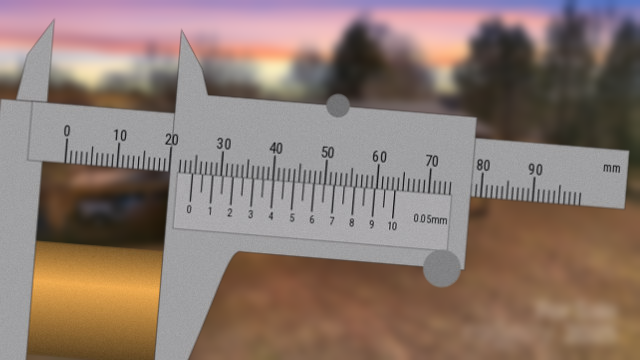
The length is 24.5mm
